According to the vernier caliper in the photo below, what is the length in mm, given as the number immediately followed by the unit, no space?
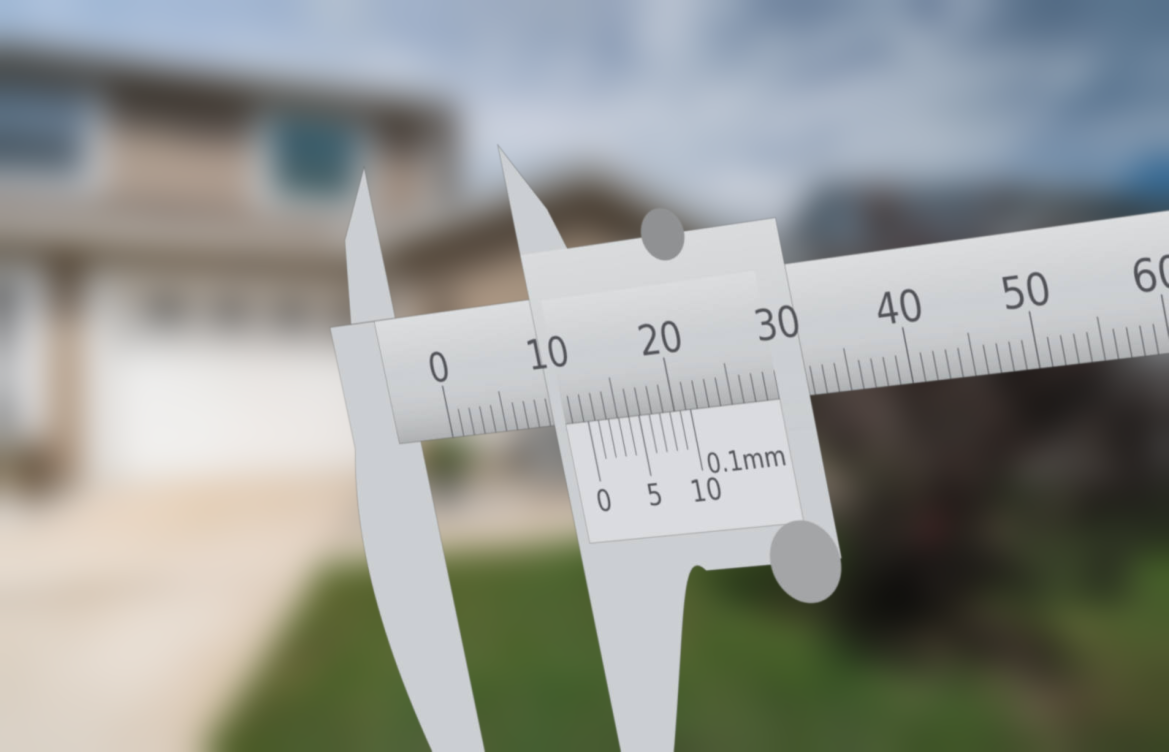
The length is 12.4mm
